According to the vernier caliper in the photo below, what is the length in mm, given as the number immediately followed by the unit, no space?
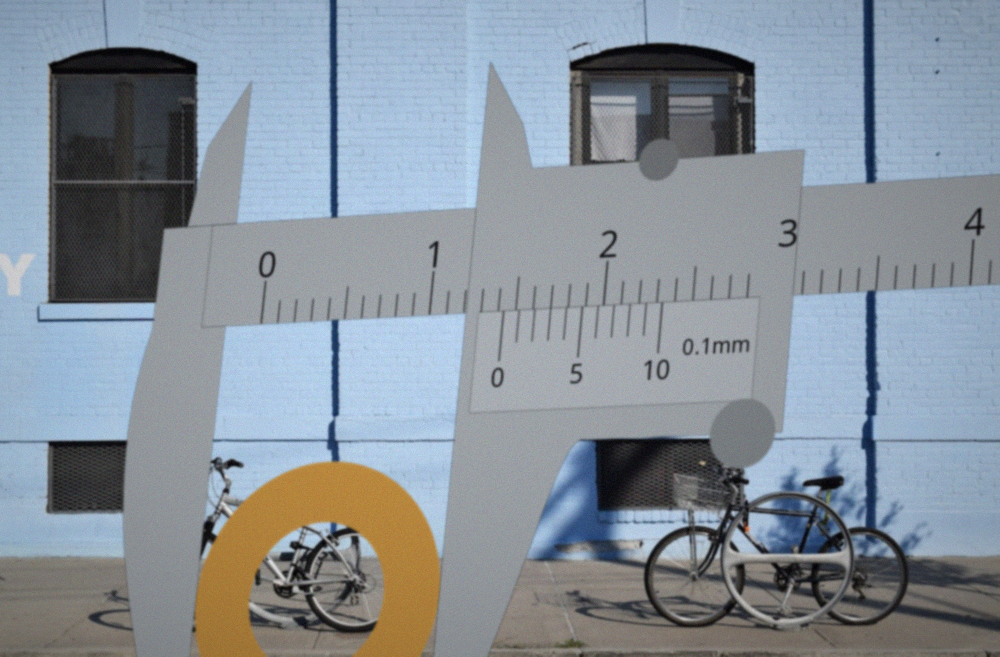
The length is 14.3mm
